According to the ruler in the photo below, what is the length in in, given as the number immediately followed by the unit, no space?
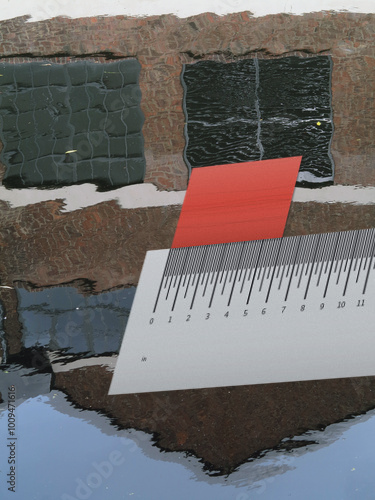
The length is 6in
